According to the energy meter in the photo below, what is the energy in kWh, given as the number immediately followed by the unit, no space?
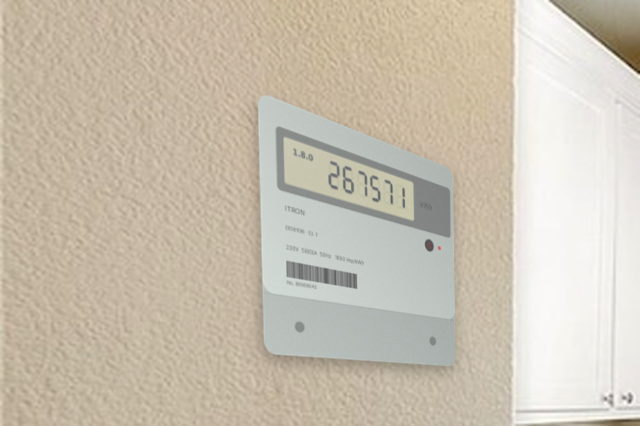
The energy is 267571kWh
